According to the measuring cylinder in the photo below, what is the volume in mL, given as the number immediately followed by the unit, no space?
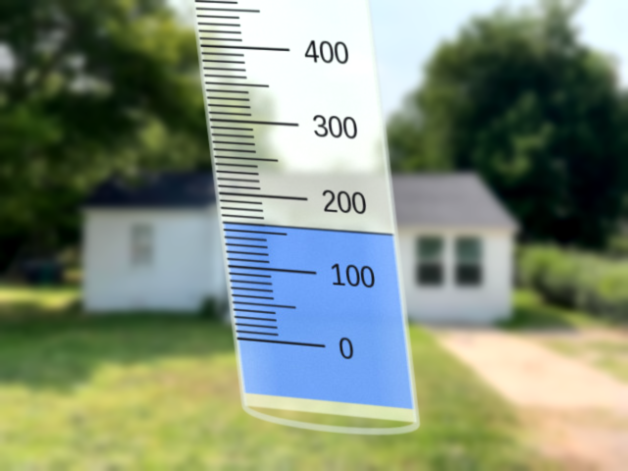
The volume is 160mL
